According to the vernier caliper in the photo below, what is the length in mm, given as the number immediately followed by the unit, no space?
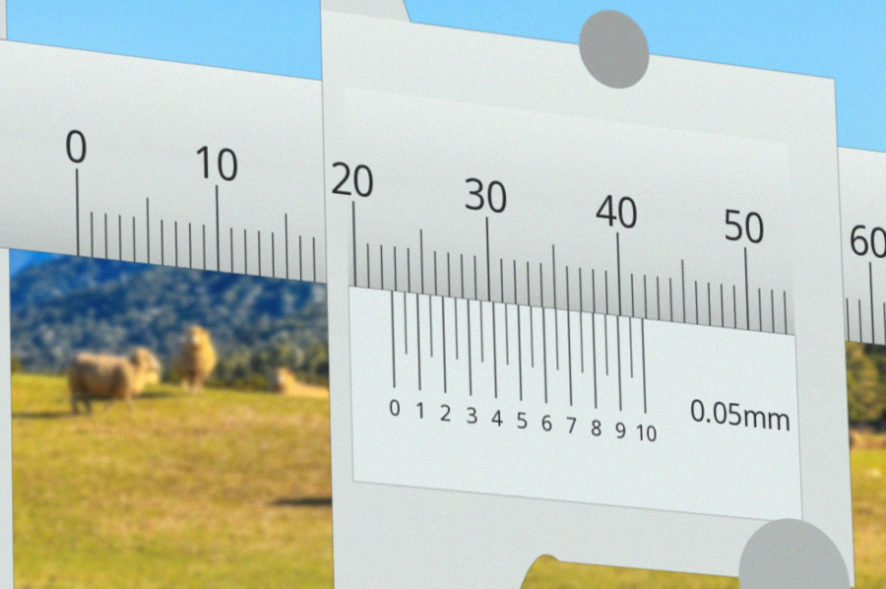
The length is 22.7mm
